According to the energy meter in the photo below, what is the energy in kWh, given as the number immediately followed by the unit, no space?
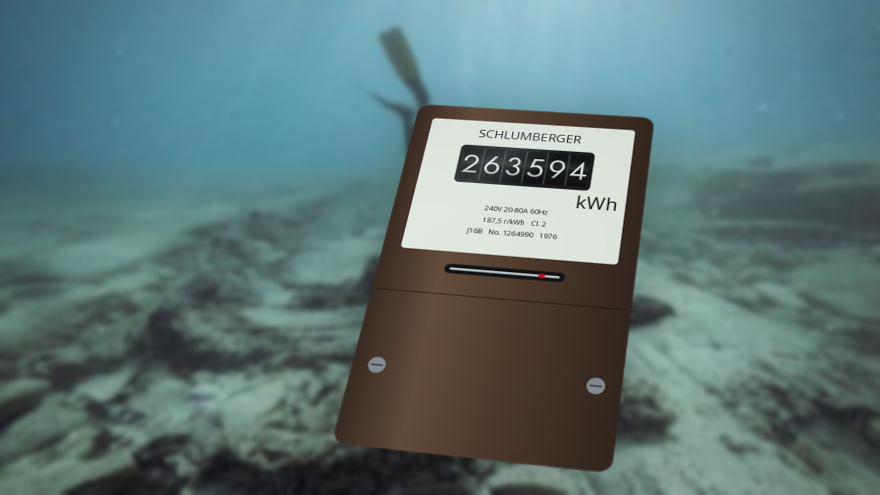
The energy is 263594kWh
